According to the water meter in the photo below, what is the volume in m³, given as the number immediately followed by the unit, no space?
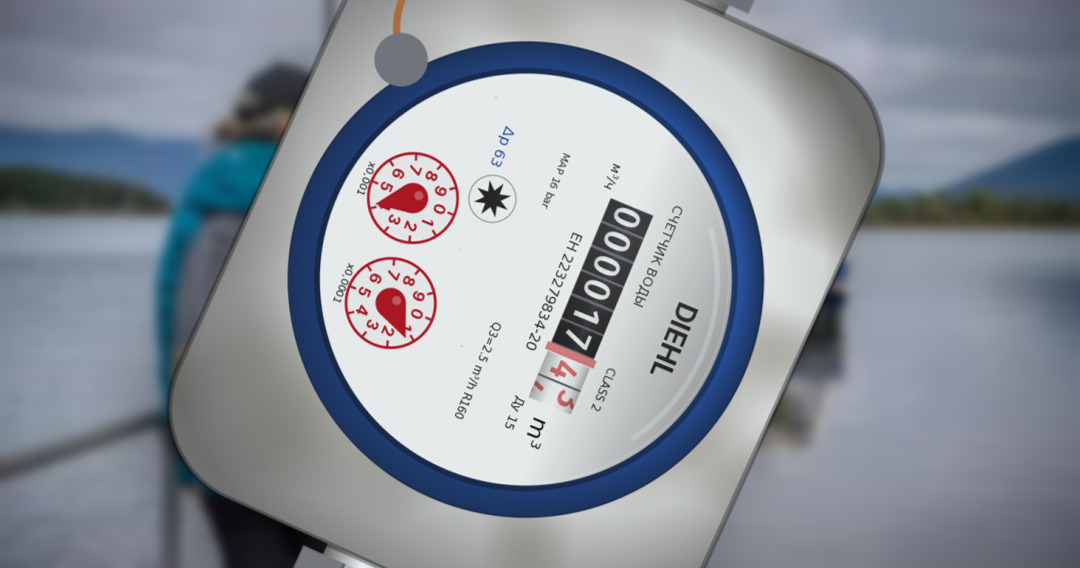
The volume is 17.4341m³
